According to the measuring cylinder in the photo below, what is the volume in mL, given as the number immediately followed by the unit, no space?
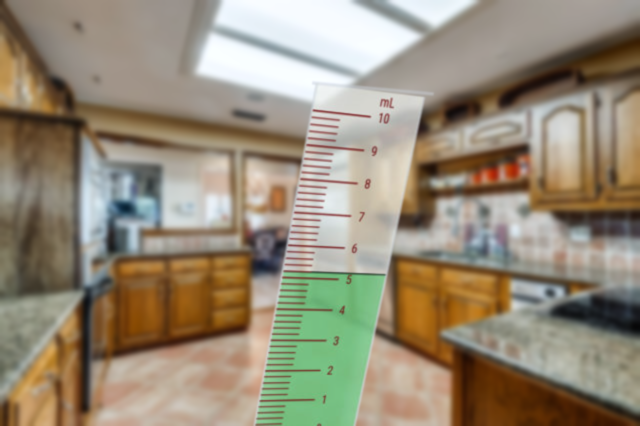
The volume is 5.2mL
